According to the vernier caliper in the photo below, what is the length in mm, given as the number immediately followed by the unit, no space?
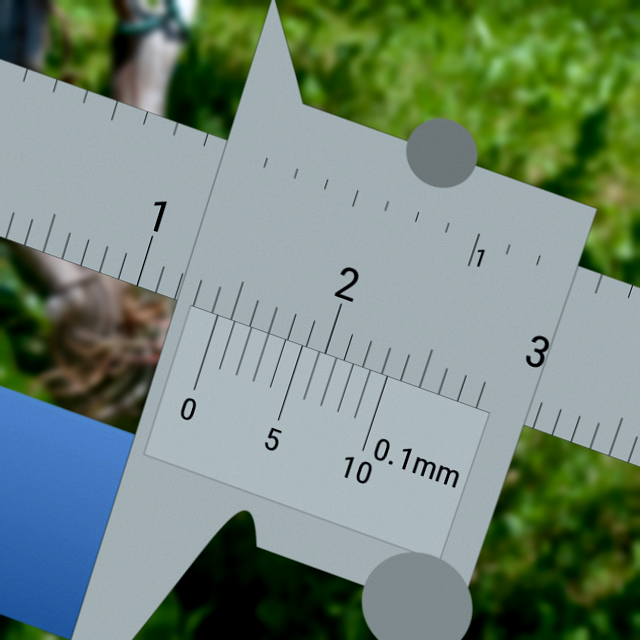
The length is 14.3mm
